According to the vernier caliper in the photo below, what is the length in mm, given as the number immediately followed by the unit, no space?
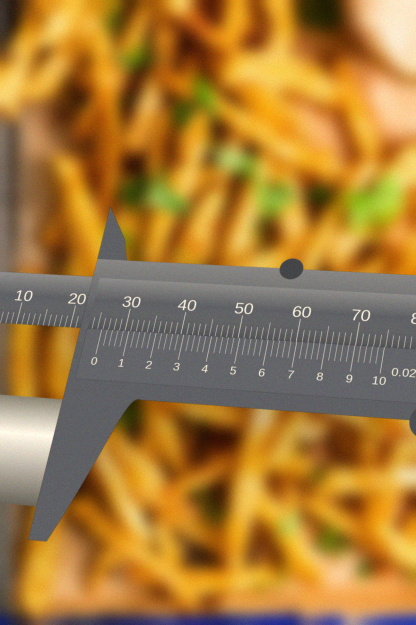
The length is 25.8mm
